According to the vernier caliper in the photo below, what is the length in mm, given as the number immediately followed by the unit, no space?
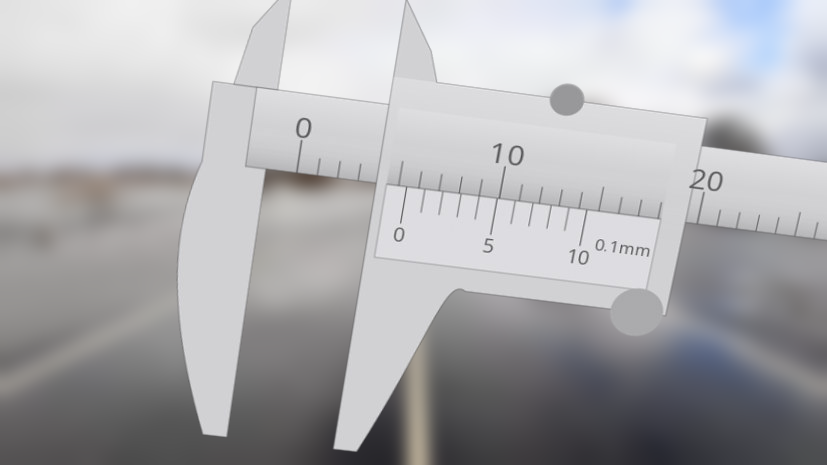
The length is 5.4mm
